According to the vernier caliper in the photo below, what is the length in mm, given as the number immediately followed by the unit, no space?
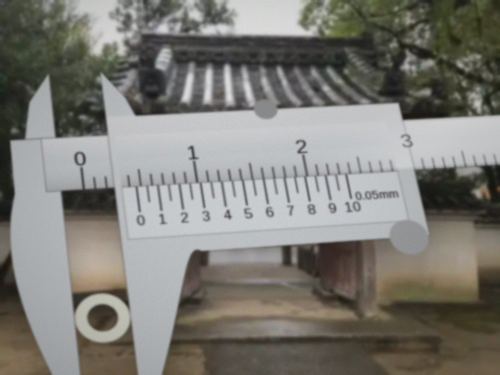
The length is 4.6mm
